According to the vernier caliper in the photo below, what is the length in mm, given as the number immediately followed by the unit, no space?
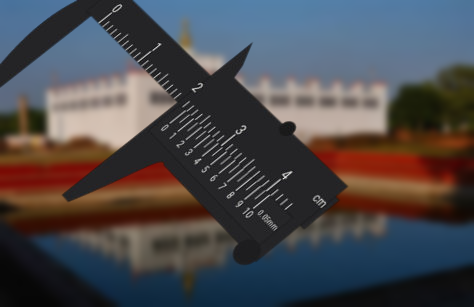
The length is 21.8mm
